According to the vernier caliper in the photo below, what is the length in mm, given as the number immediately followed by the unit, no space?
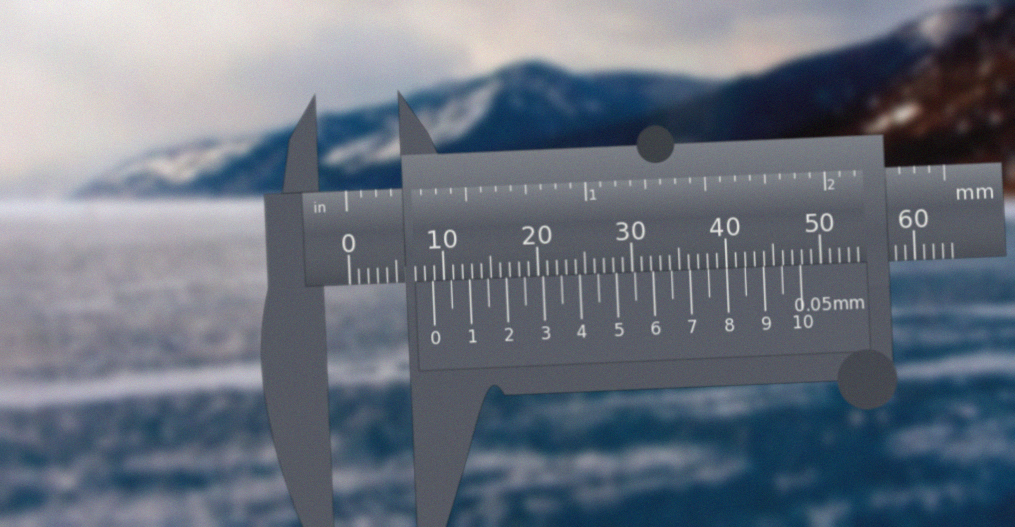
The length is 8.8mm
